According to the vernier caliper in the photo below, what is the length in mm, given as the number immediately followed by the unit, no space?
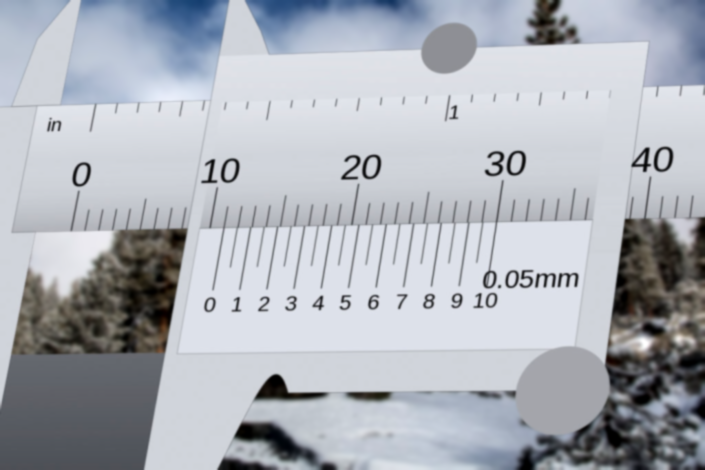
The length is 11.0mm
